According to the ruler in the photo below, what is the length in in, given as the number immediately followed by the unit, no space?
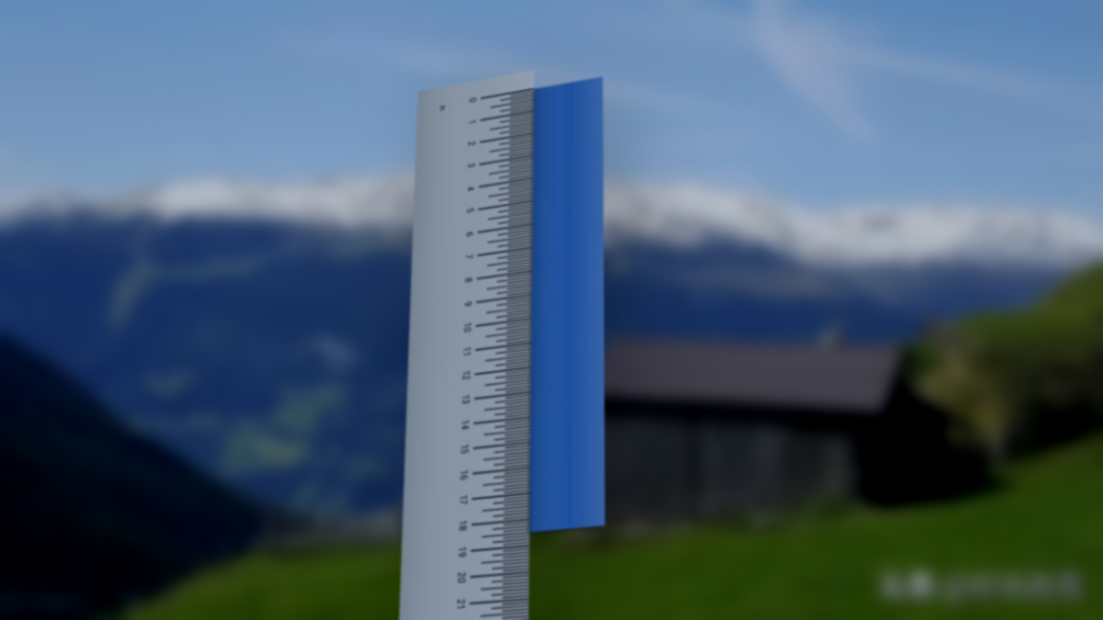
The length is 18.5in
